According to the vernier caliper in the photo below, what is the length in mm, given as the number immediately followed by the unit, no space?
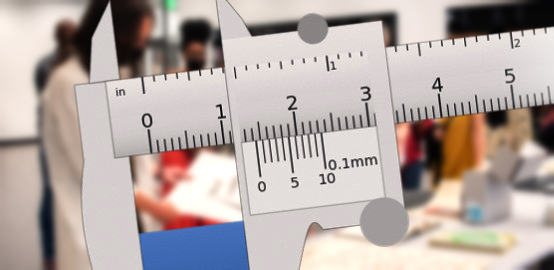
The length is 14.4mm
